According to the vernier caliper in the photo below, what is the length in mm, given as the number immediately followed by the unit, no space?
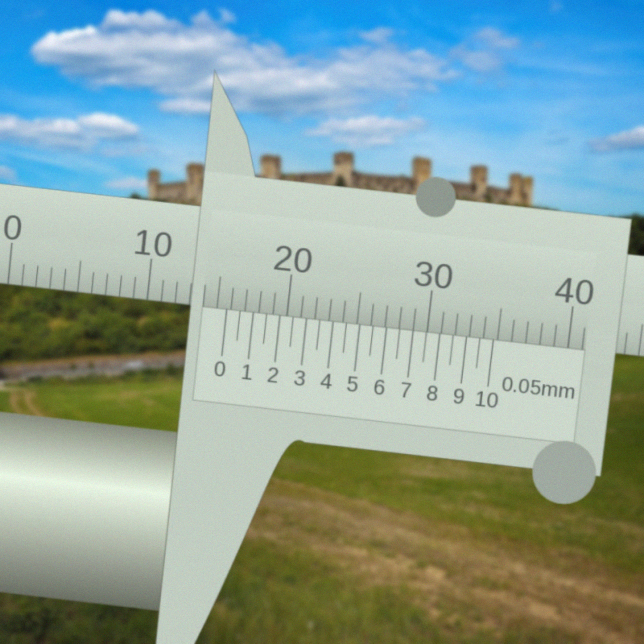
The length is 15.7mm
